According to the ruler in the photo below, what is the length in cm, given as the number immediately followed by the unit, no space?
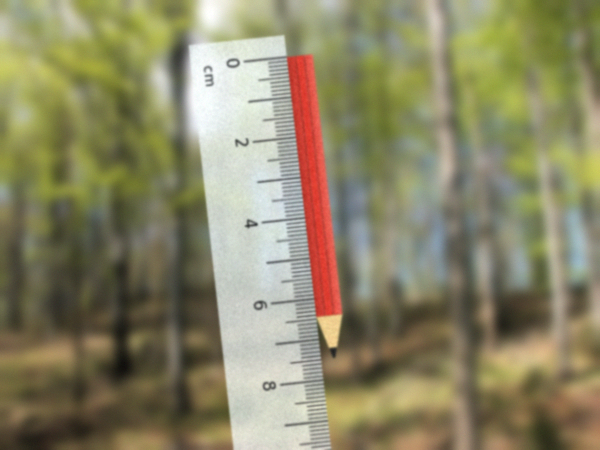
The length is 7.5cm
